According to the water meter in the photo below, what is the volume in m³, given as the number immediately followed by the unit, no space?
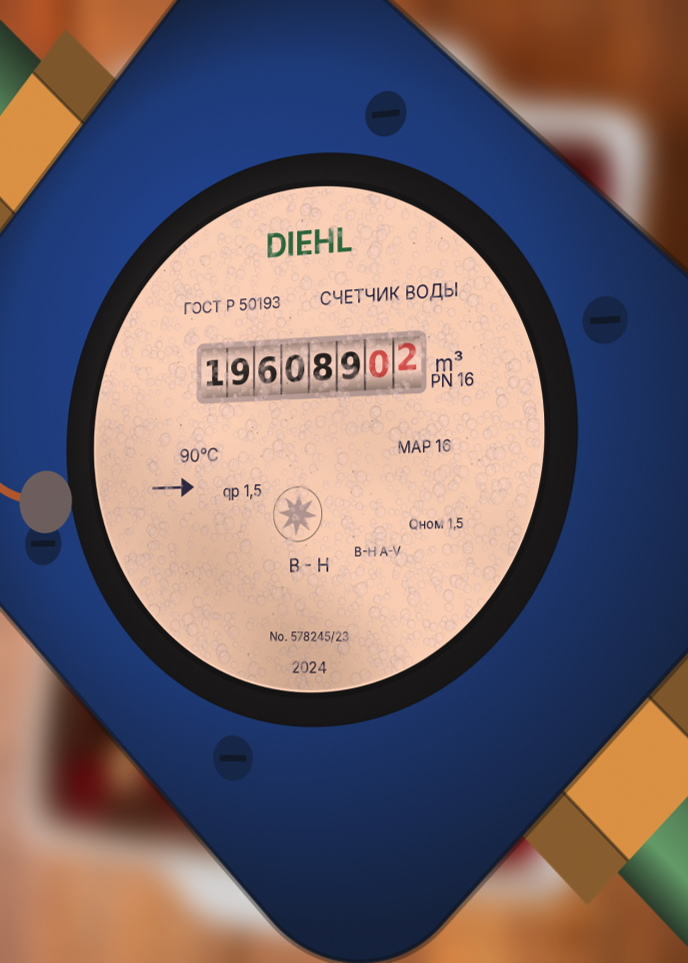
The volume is 196089.02m³
